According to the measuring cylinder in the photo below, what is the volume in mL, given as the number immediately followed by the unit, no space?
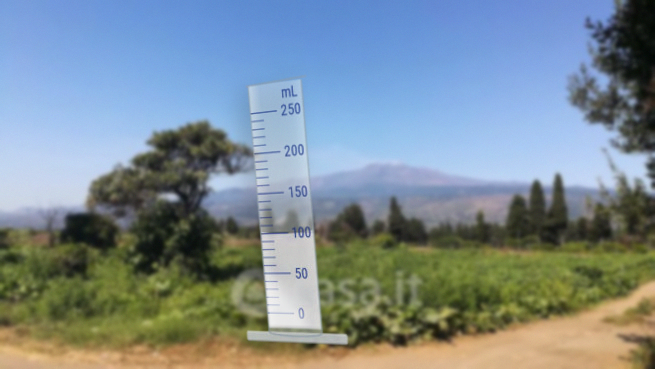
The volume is 100mL
